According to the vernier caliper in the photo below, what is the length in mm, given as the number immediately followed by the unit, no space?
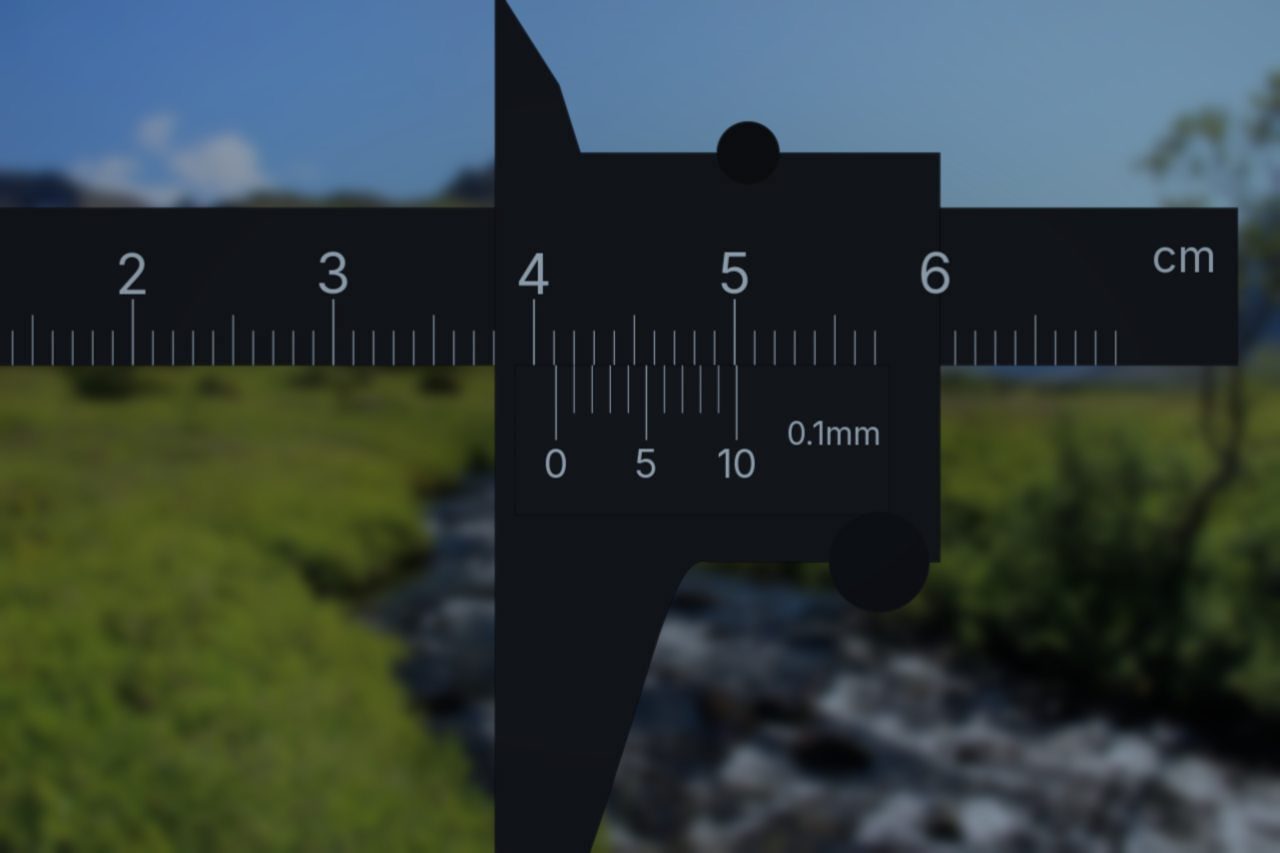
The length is 41.1mm
